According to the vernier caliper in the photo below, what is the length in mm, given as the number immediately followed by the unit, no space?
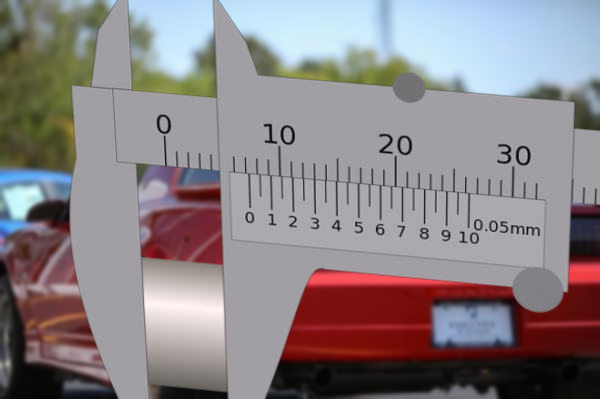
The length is 7.3mm
